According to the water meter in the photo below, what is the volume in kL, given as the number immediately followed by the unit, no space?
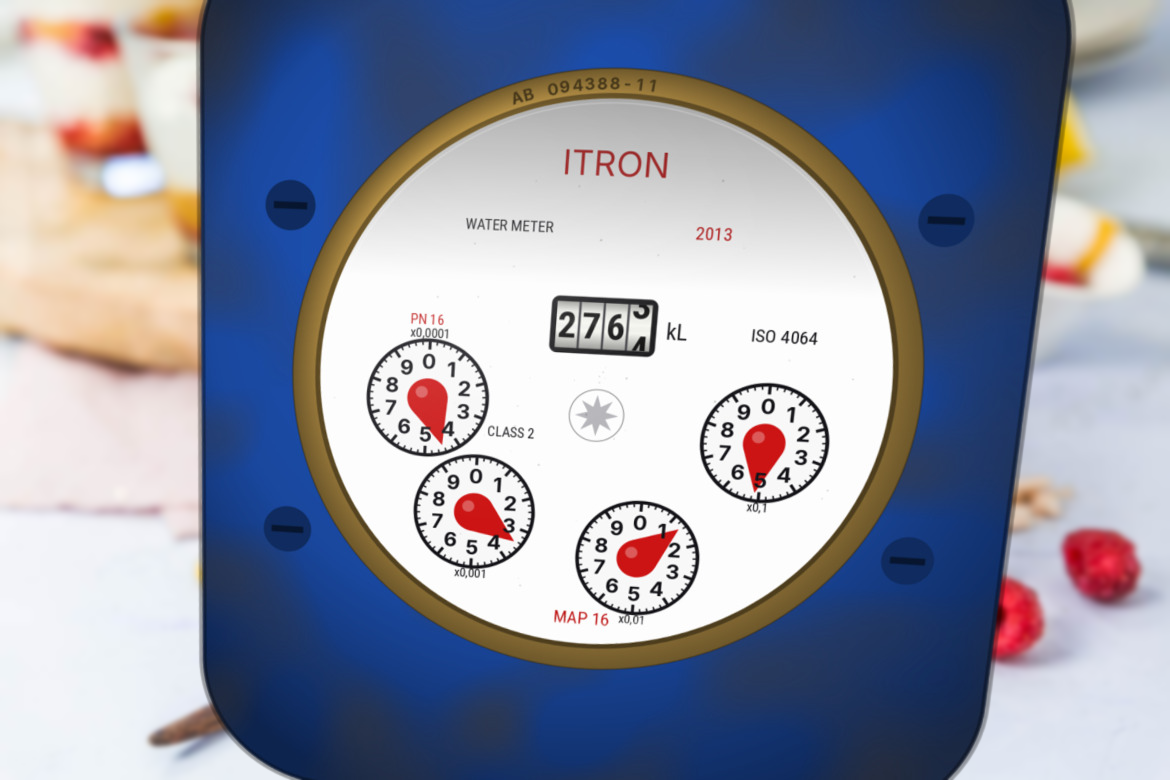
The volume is 2763.5134kL
